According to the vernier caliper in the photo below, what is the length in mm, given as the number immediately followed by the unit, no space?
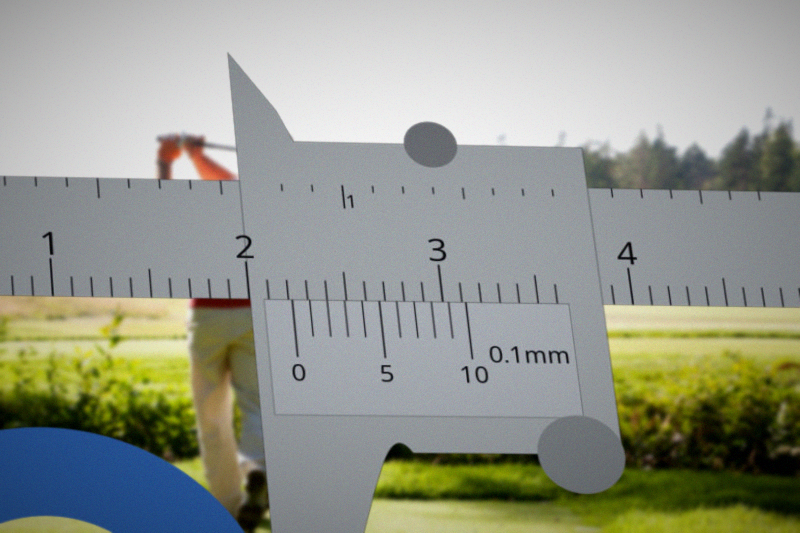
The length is 22.2mm
